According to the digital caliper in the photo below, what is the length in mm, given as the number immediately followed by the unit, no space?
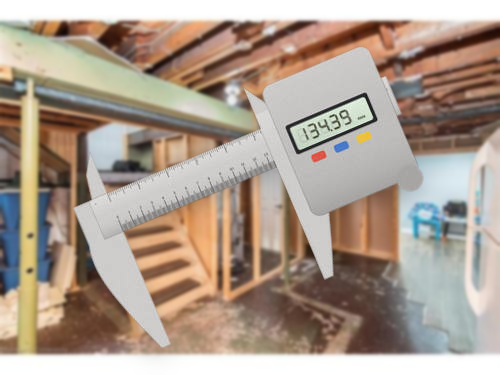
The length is 134.39mm
